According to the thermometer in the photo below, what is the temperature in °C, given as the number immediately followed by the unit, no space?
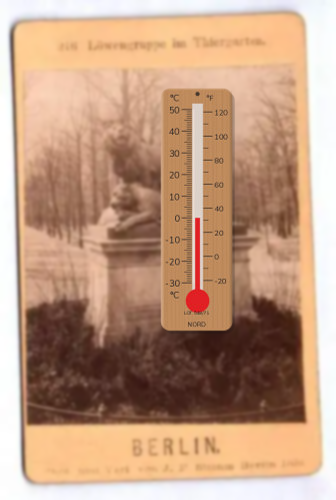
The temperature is 0°C
